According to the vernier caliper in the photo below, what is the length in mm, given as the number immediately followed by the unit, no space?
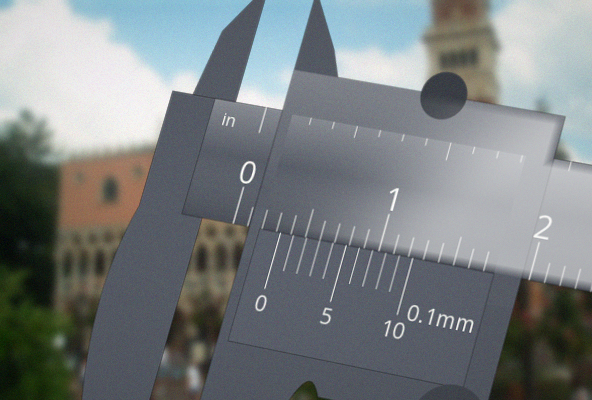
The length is 3.3mm
